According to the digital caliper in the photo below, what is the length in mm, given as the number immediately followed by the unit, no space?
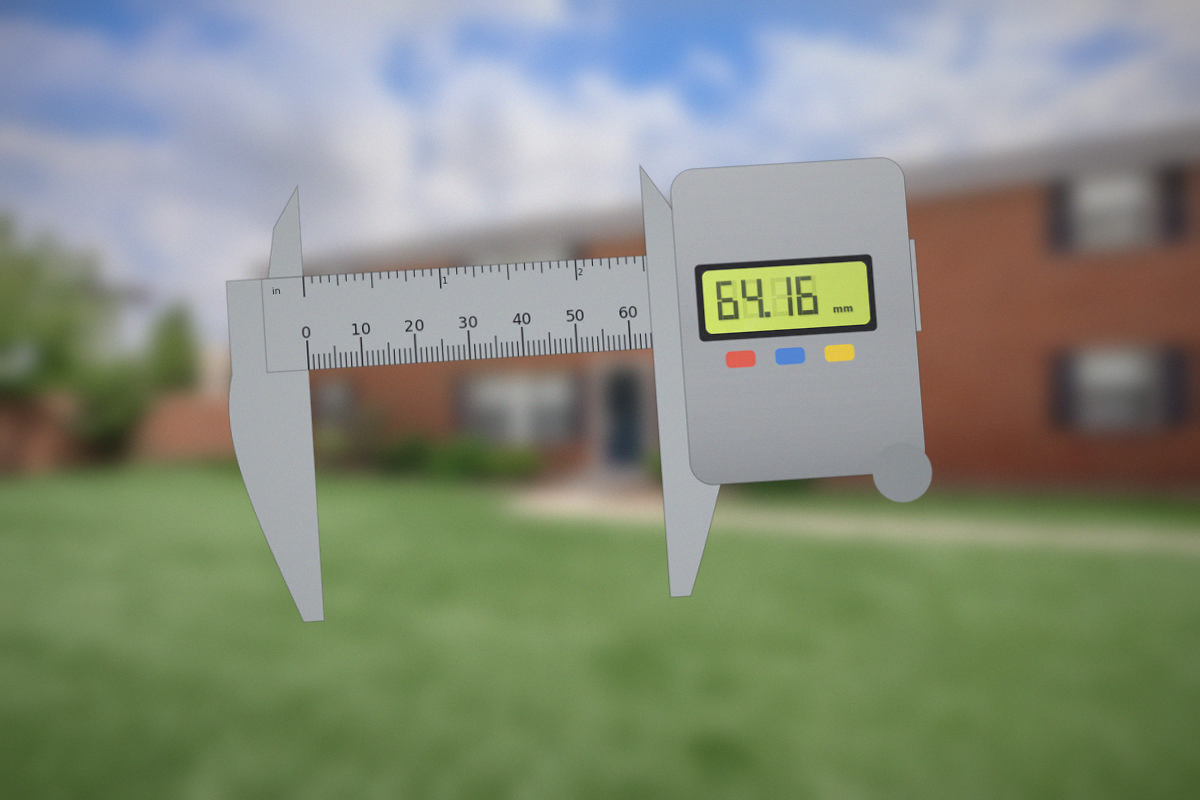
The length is 64.16mm
